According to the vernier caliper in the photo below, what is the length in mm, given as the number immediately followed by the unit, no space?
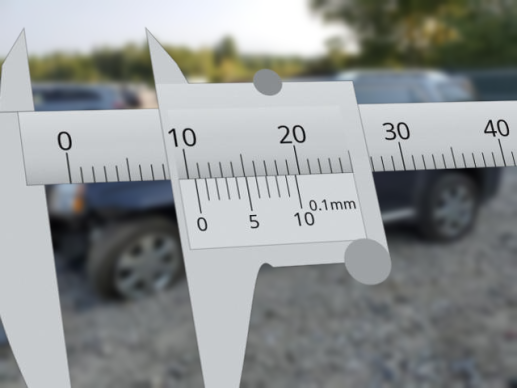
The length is 10.6mm
